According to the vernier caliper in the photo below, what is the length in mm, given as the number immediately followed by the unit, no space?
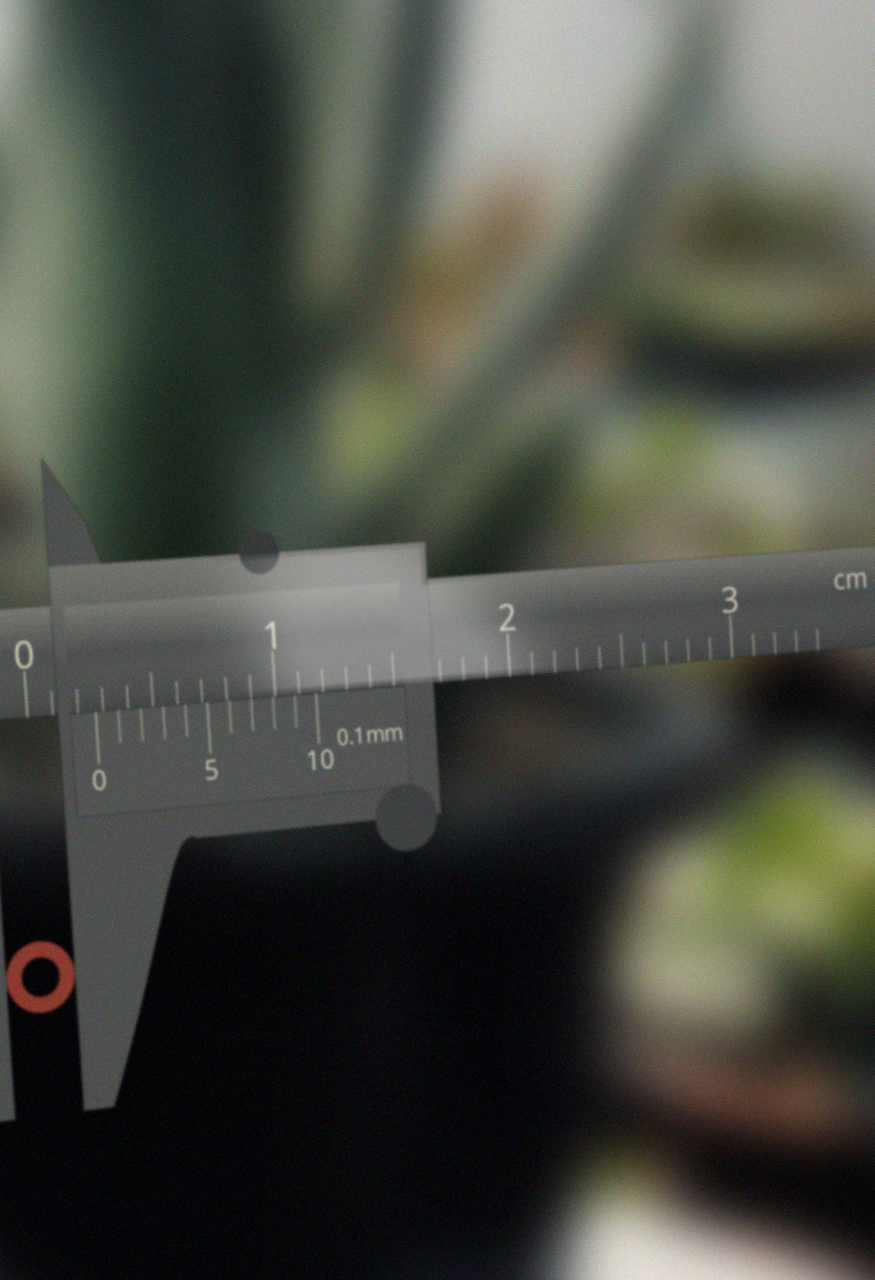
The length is 2.7mm
